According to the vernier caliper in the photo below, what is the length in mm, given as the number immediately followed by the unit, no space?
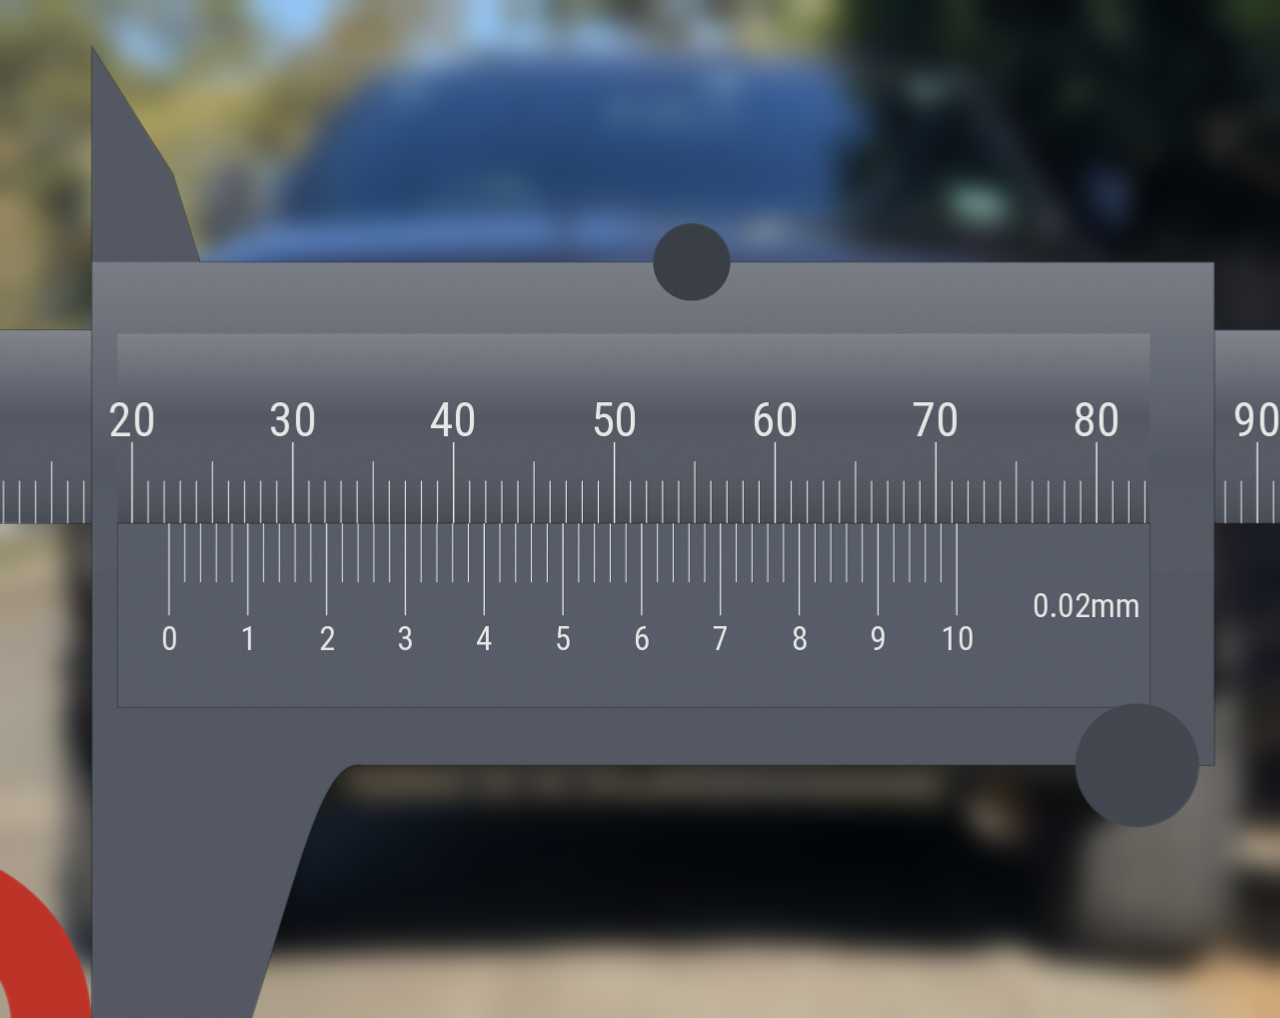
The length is 22.3mm
